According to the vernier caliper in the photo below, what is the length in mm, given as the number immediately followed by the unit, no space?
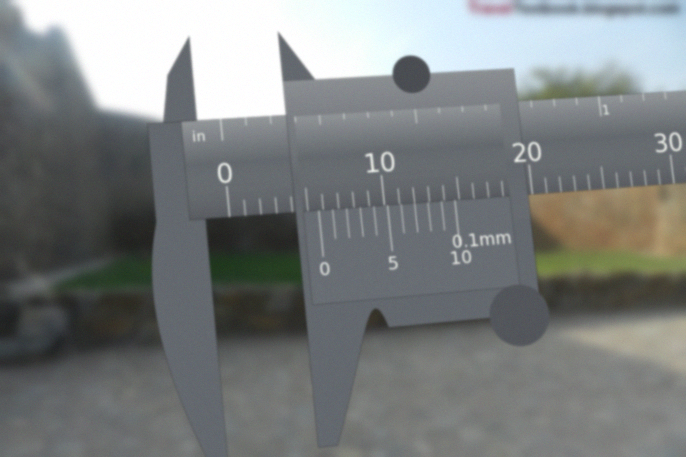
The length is 5.7mm
